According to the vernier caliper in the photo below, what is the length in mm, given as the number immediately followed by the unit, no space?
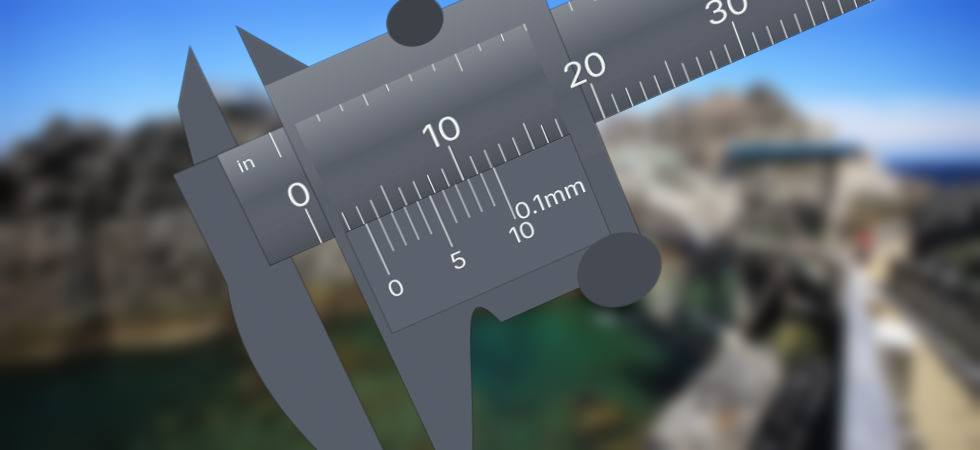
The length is 3.1mm
